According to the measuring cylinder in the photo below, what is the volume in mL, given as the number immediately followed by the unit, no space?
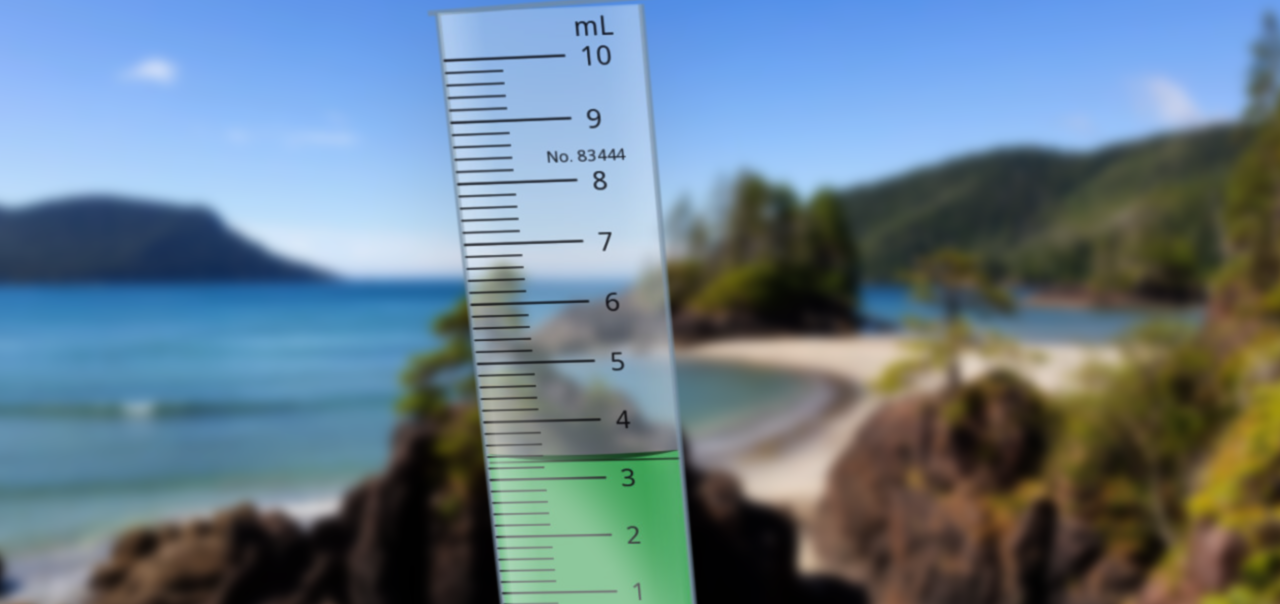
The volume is 3.3mL
